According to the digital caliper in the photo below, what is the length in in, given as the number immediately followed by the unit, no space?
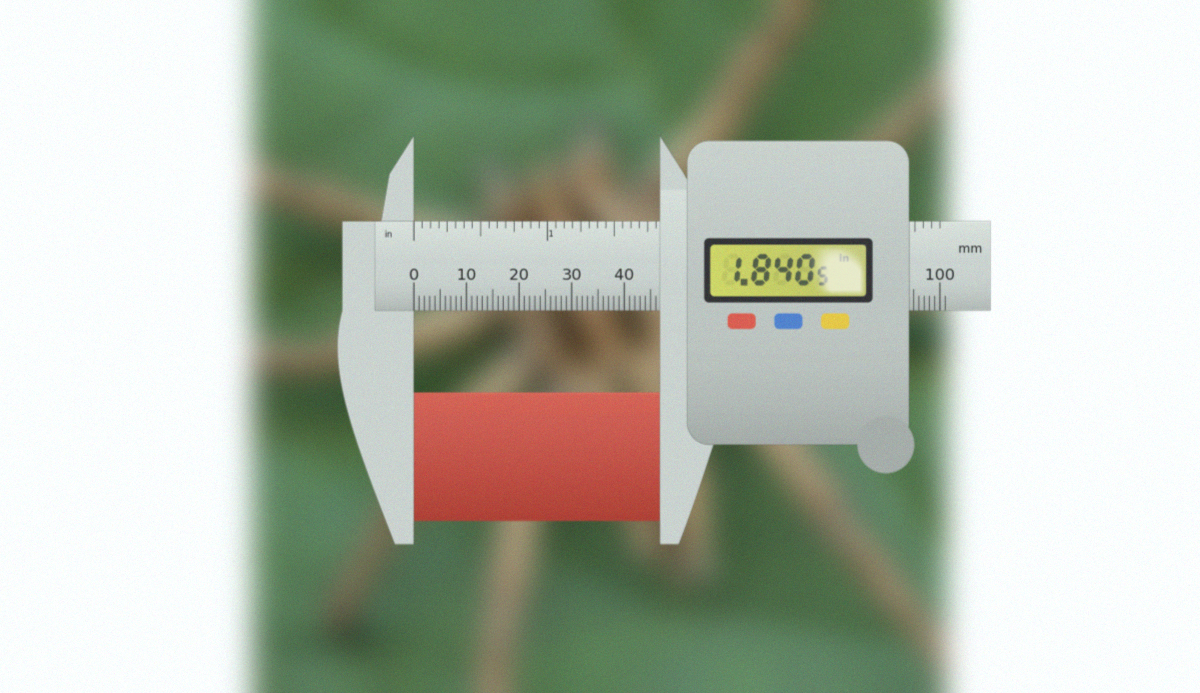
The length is 1.8405in
